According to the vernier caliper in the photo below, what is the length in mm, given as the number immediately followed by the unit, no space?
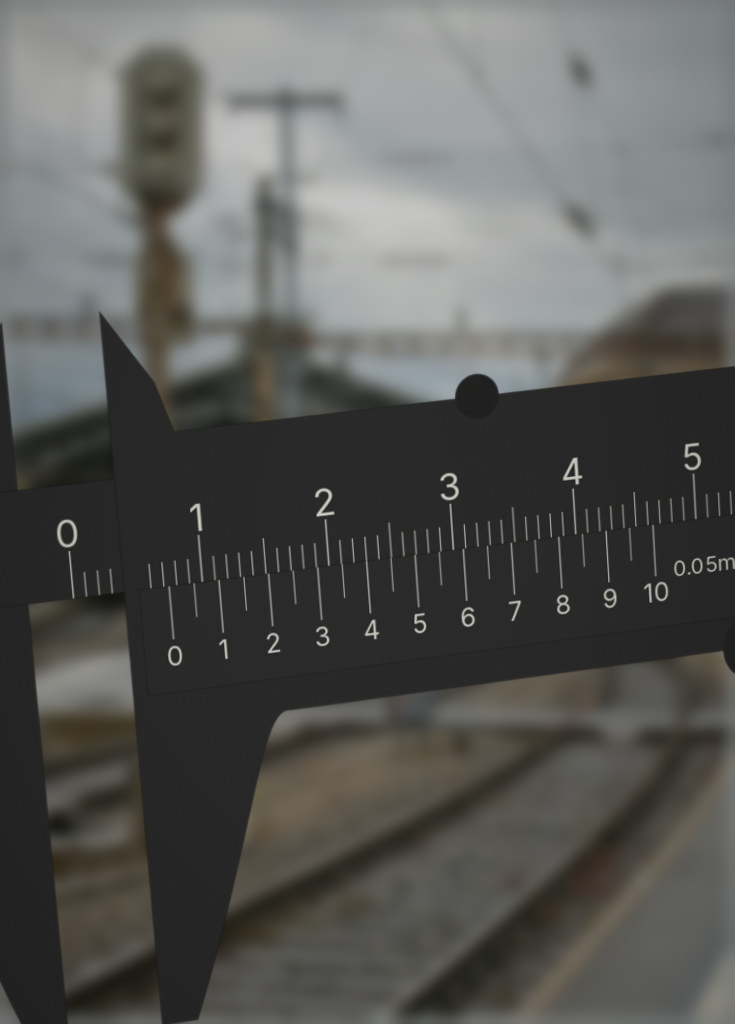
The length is 7.4mm
